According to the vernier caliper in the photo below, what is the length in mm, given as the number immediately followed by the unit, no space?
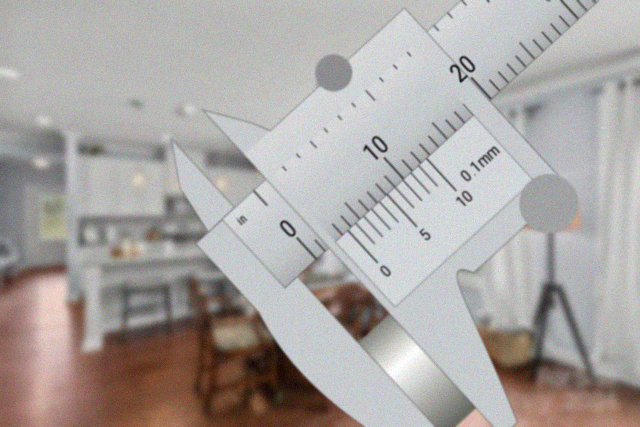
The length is 3.6mm
